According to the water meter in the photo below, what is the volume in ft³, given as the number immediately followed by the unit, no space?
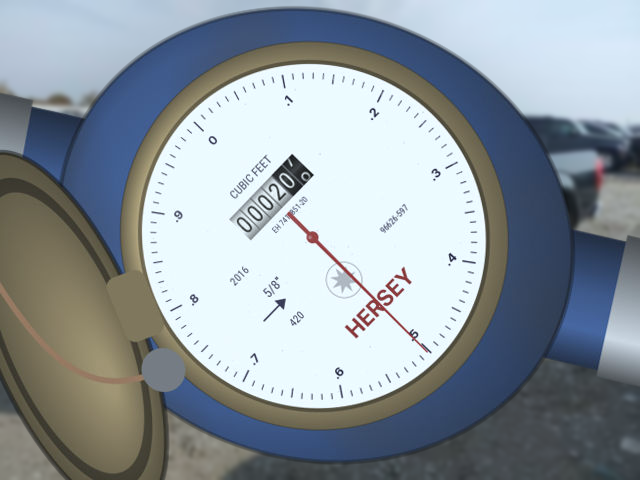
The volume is 207.50ft³
